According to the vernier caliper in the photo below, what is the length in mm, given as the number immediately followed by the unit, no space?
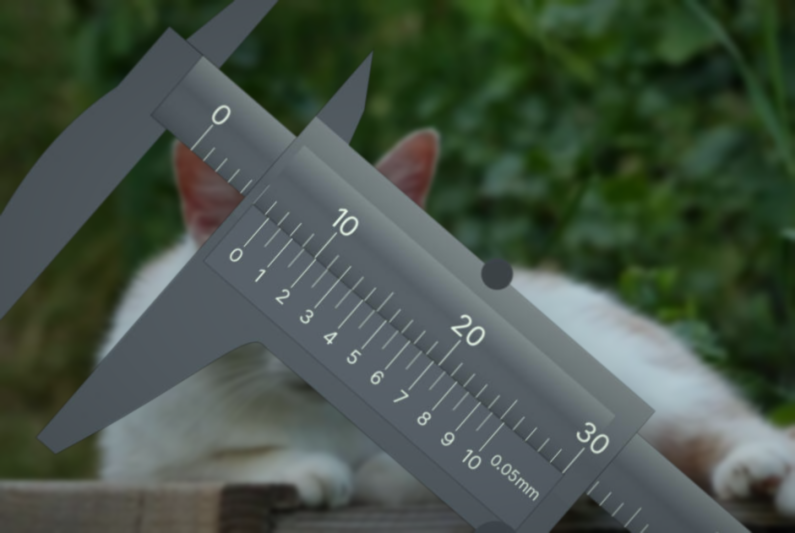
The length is 6.3mm
